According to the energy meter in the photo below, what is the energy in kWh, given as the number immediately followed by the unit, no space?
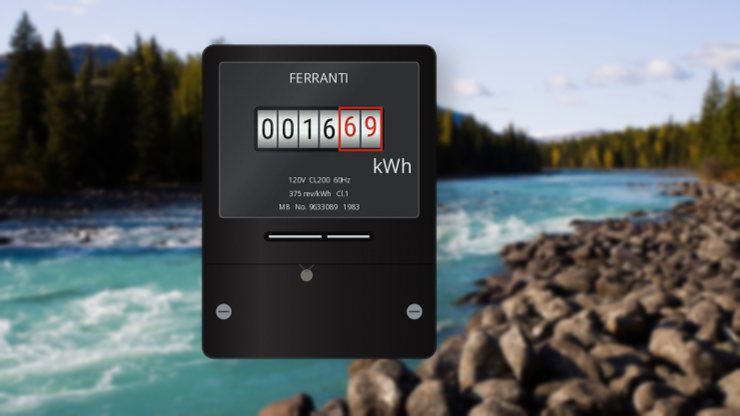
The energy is 16.69kWh
